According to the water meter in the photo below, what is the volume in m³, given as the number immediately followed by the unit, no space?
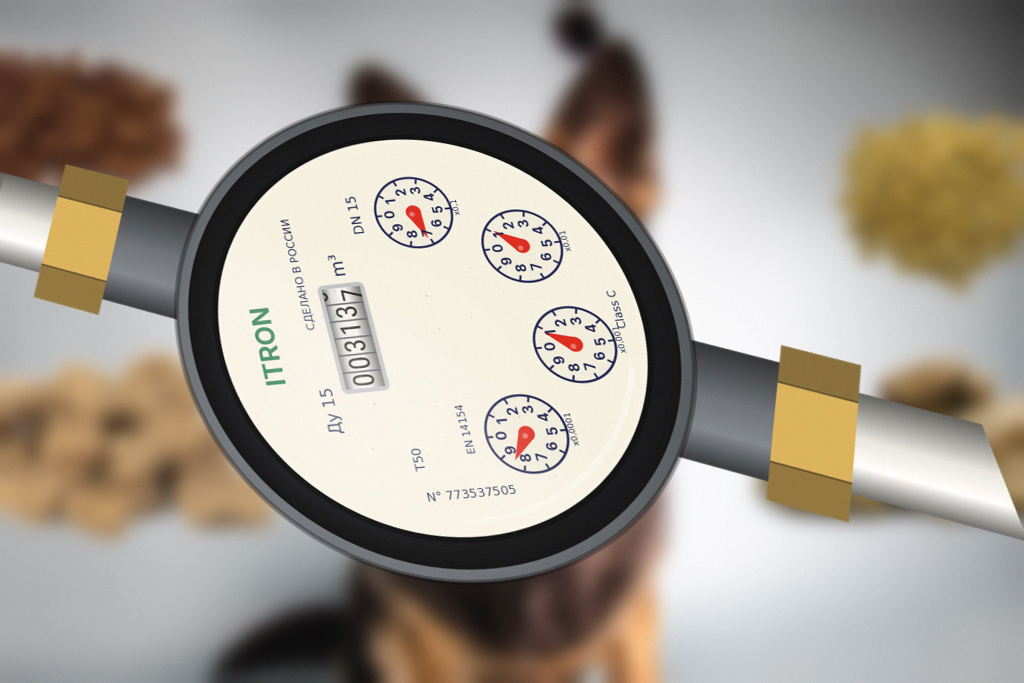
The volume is 3136.7108m³
